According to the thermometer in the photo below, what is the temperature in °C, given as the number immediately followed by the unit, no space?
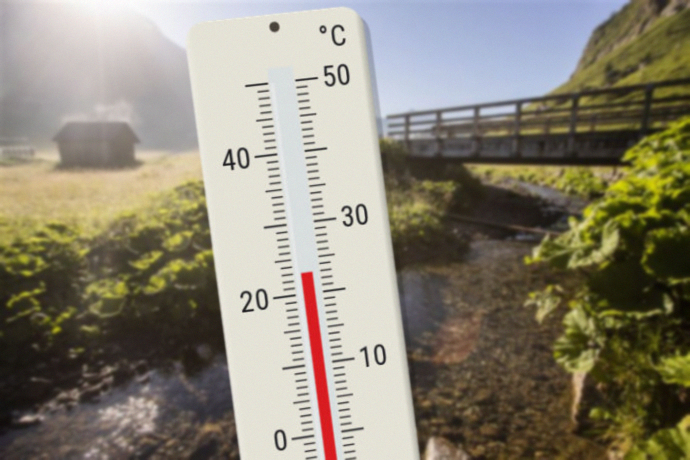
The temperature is 23°C
